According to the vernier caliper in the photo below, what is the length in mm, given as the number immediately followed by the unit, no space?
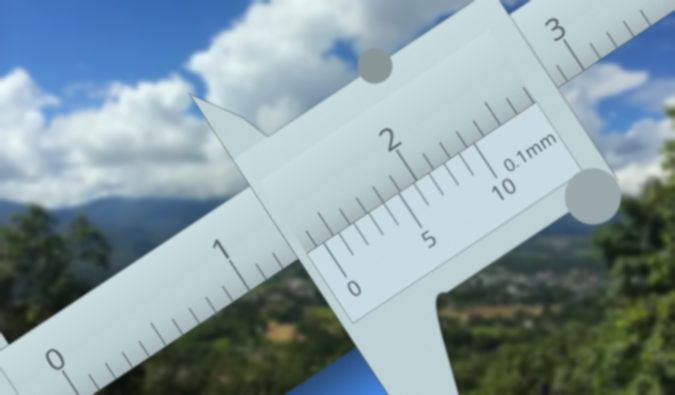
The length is 14.4mm
